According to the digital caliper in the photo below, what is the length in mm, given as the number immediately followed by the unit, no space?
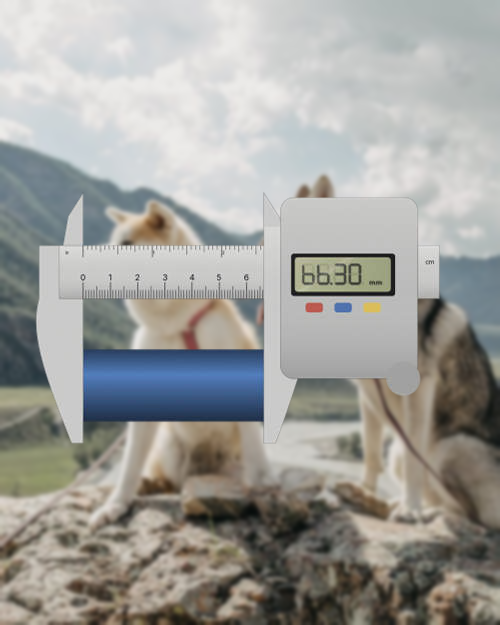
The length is 66.30mm
